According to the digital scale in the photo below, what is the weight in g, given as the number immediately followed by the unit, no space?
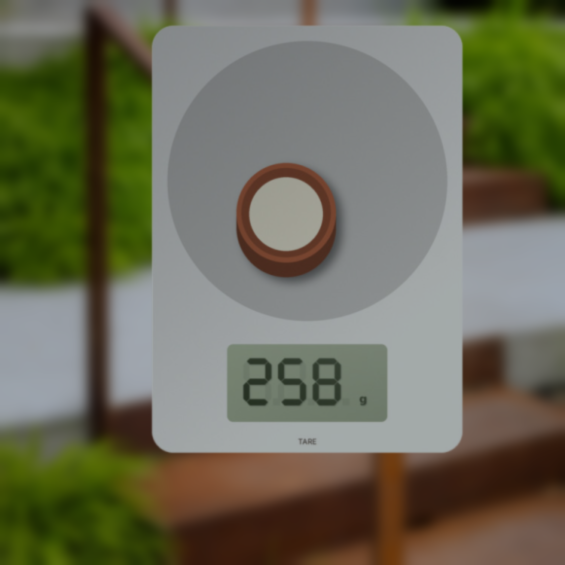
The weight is 258g
